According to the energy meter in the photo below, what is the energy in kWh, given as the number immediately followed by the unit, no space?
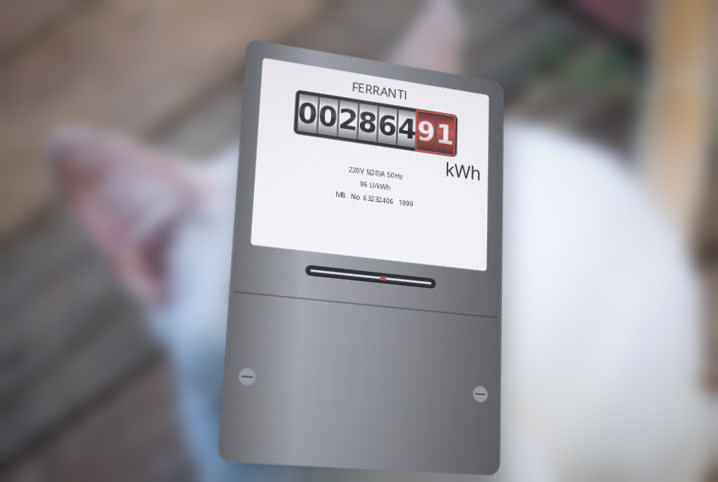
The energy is 2864.91kWh
